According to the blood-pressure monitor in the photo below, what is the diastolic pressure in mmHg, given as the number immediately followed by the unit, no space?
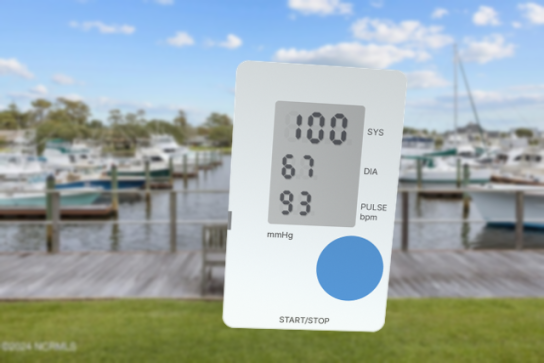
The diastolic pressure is 67mmHg
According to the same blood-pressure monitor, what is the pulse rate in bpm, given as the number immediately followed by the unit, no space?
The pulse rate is 93bpm
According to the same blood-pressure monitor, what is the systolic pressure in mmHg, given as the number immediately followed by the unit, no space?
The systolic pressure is 100mmHg
